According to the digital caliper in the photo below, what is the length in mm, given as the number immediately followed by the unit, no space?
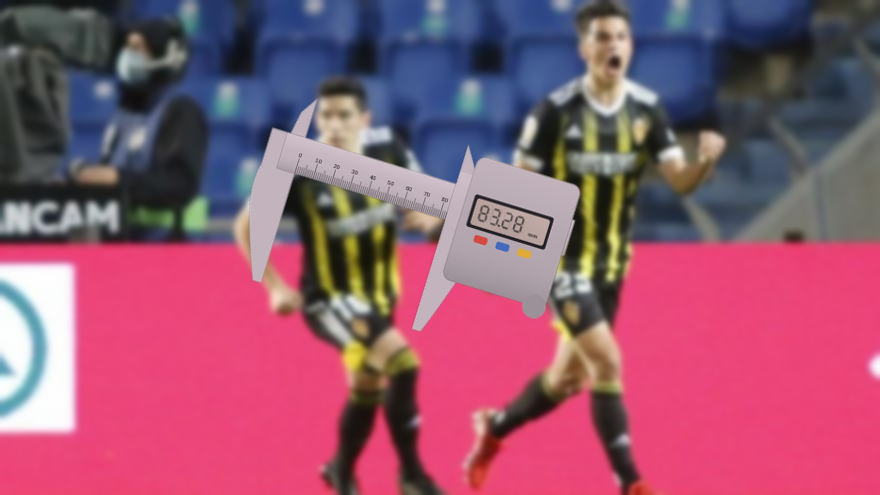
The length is 83.28mm
